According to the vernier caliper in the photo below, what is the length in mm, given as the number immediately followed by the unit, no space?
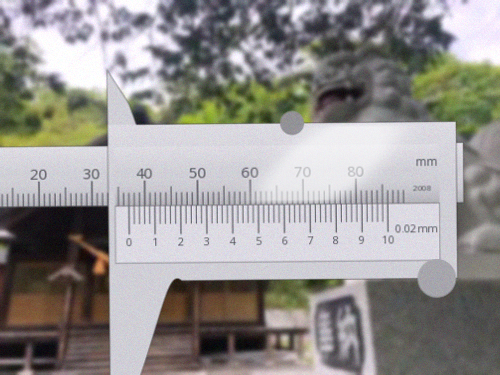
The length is 37.0mm
